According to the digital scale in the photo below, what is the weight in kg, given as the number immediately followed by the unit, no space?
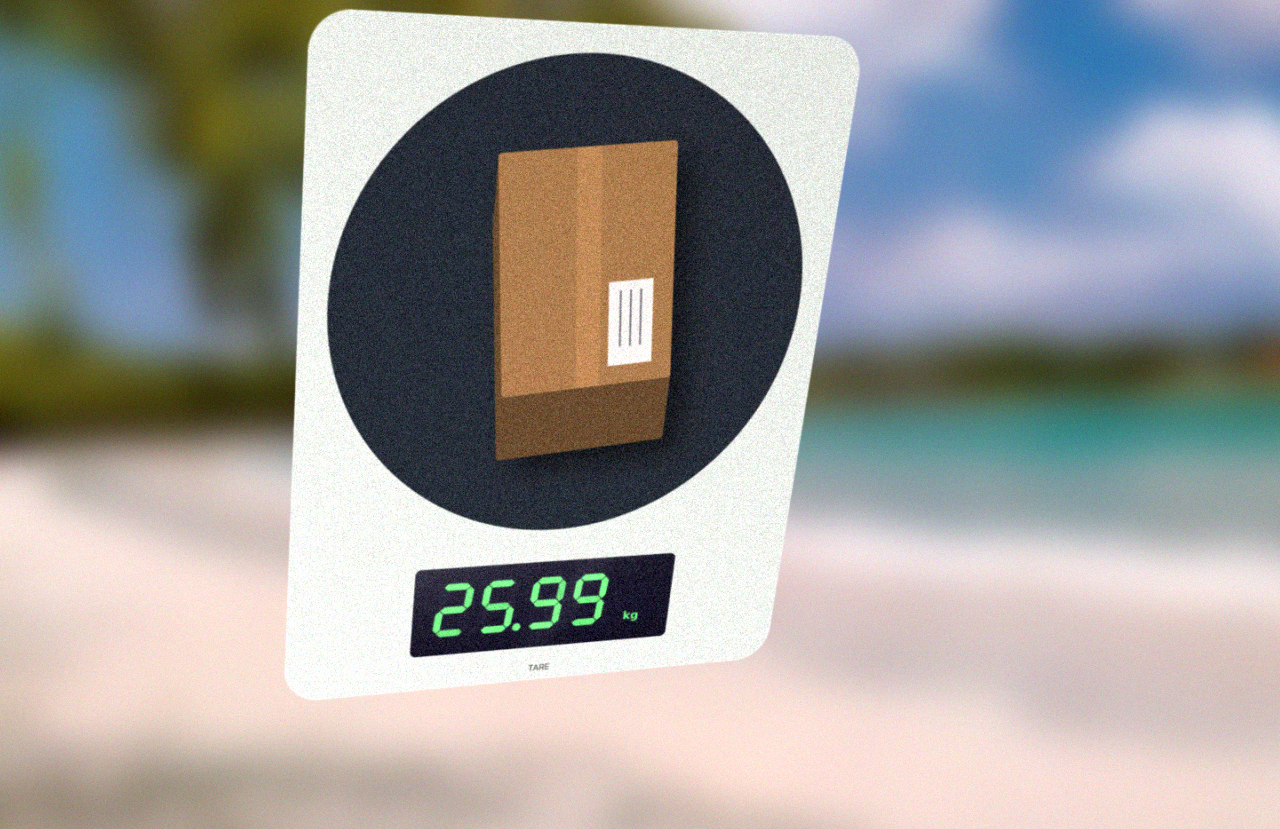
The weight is 25.99kg
